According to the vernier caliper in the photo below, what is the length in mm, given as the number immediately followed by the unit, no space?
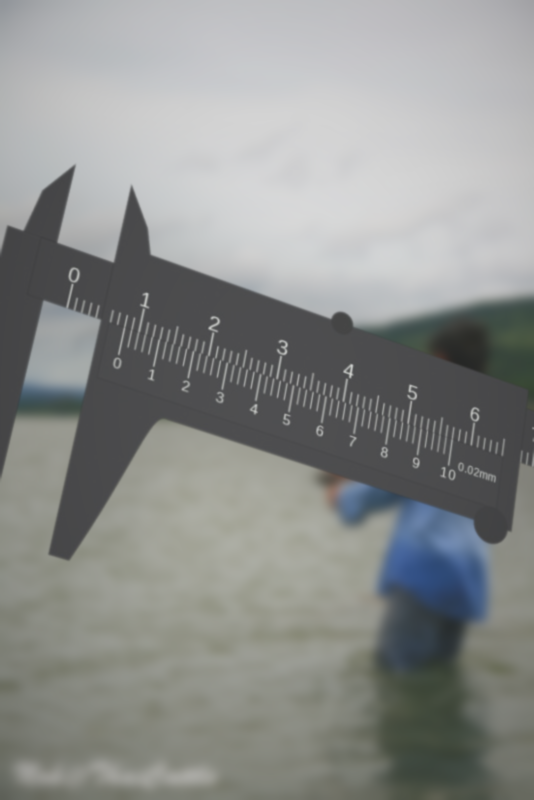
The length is 8.0mm
